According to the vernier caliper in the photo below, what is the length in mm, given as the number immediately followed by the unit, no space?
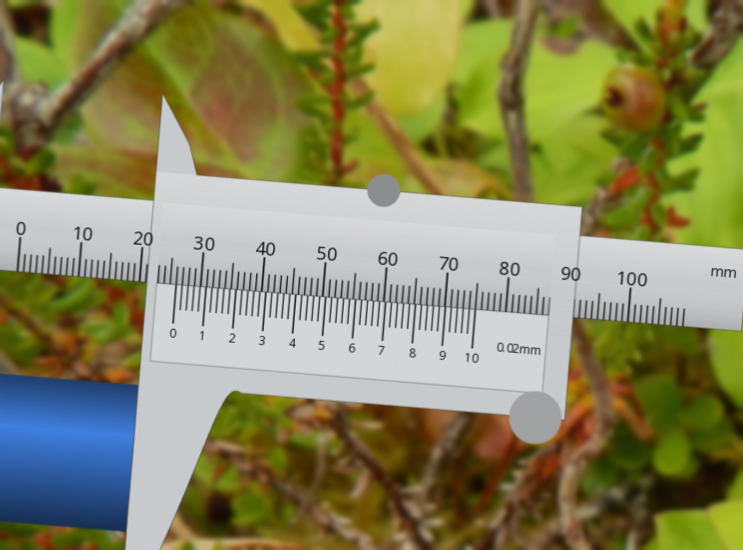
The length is 26.0mm
